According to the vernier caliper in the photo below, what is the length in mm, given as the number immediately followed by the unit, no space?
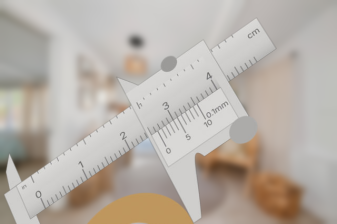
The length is 26.4mm
